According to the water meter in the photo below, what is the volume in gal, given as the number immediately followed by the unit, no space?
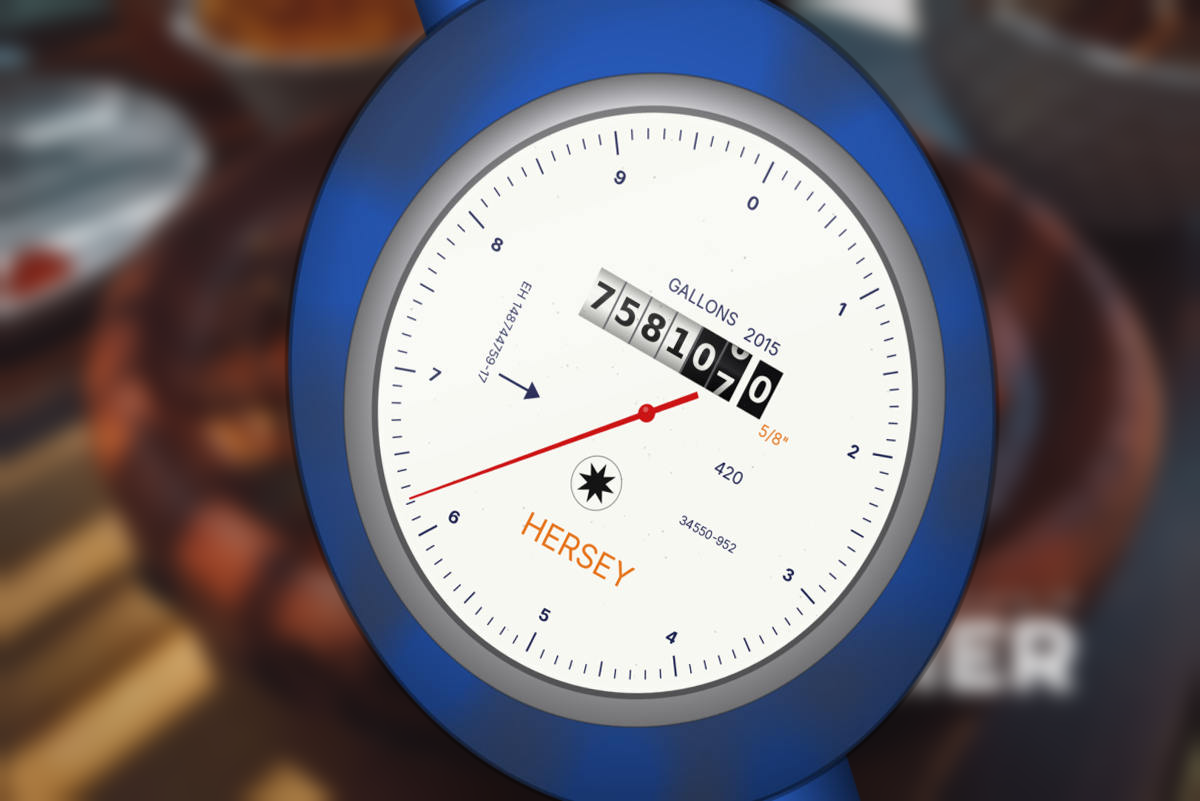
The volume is 7581066.2gal
